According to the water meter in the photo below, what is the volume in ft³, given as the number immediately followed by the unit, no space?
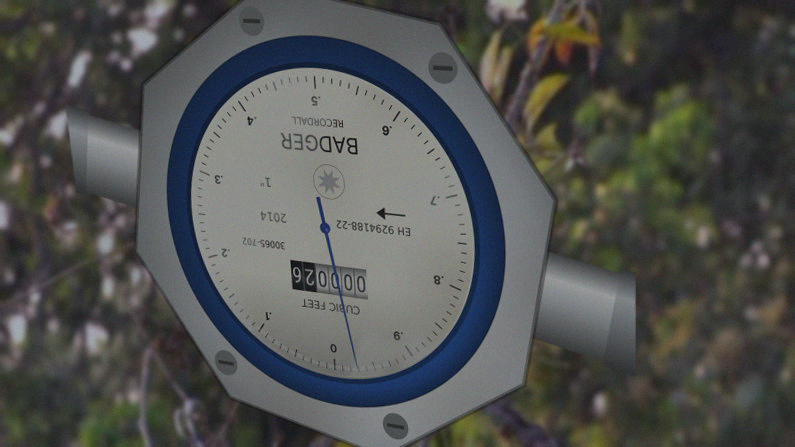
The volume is 25.97ft³
